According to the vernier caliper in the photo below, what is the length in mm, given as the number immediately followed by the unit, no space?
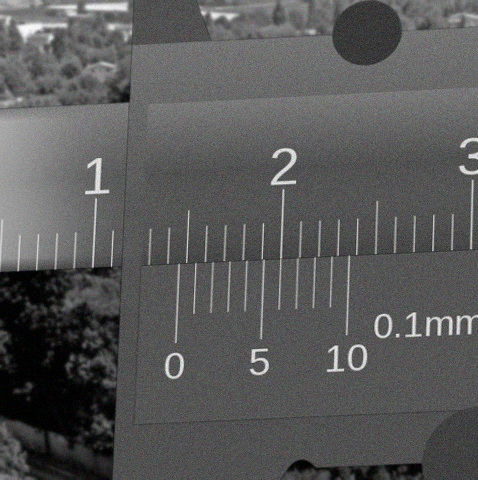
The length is 14.6mm
